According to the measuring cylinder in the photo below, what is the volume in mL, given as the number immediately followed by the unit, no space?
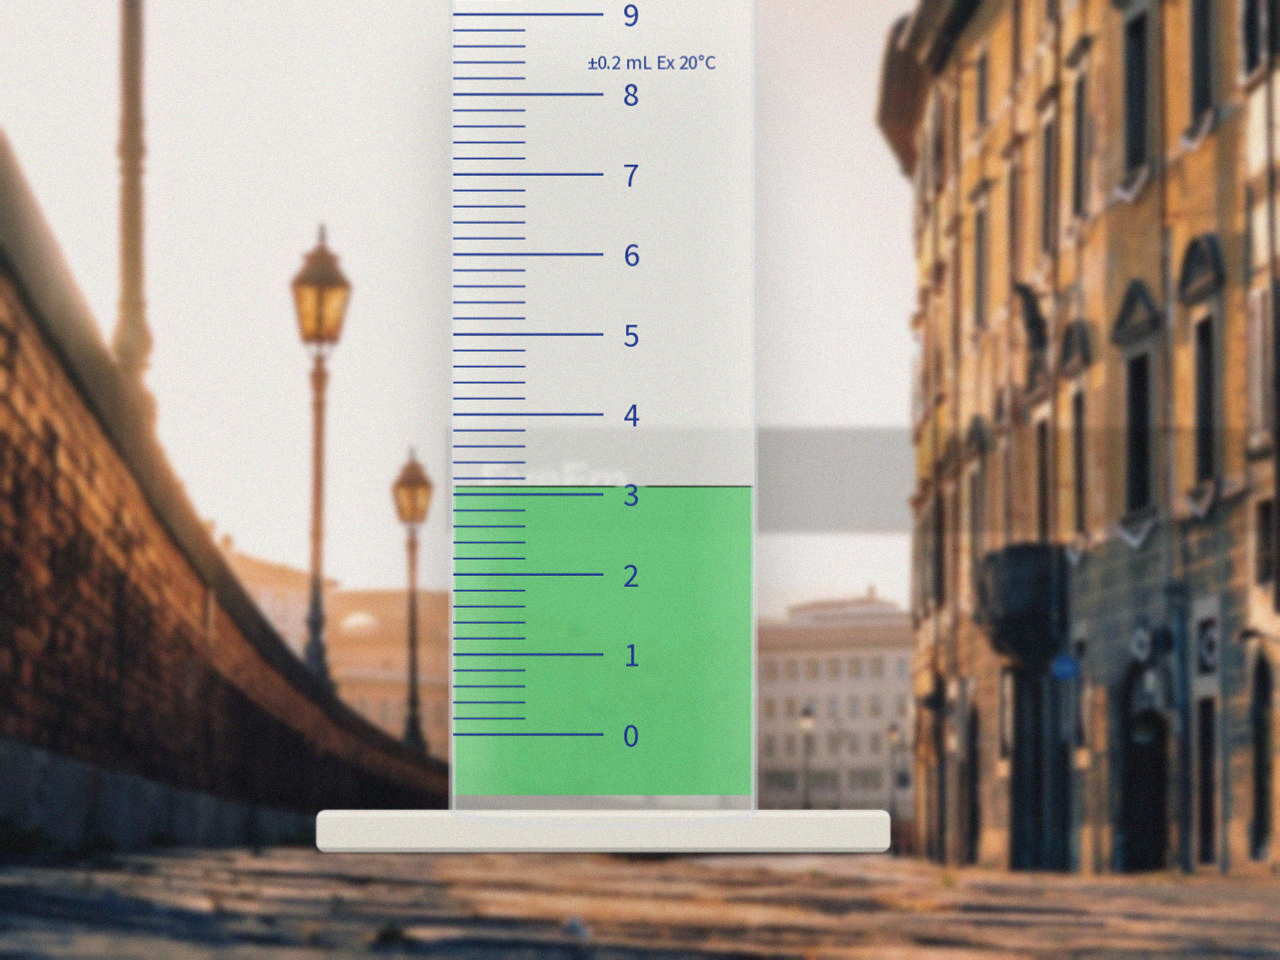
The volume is 3.1mL
